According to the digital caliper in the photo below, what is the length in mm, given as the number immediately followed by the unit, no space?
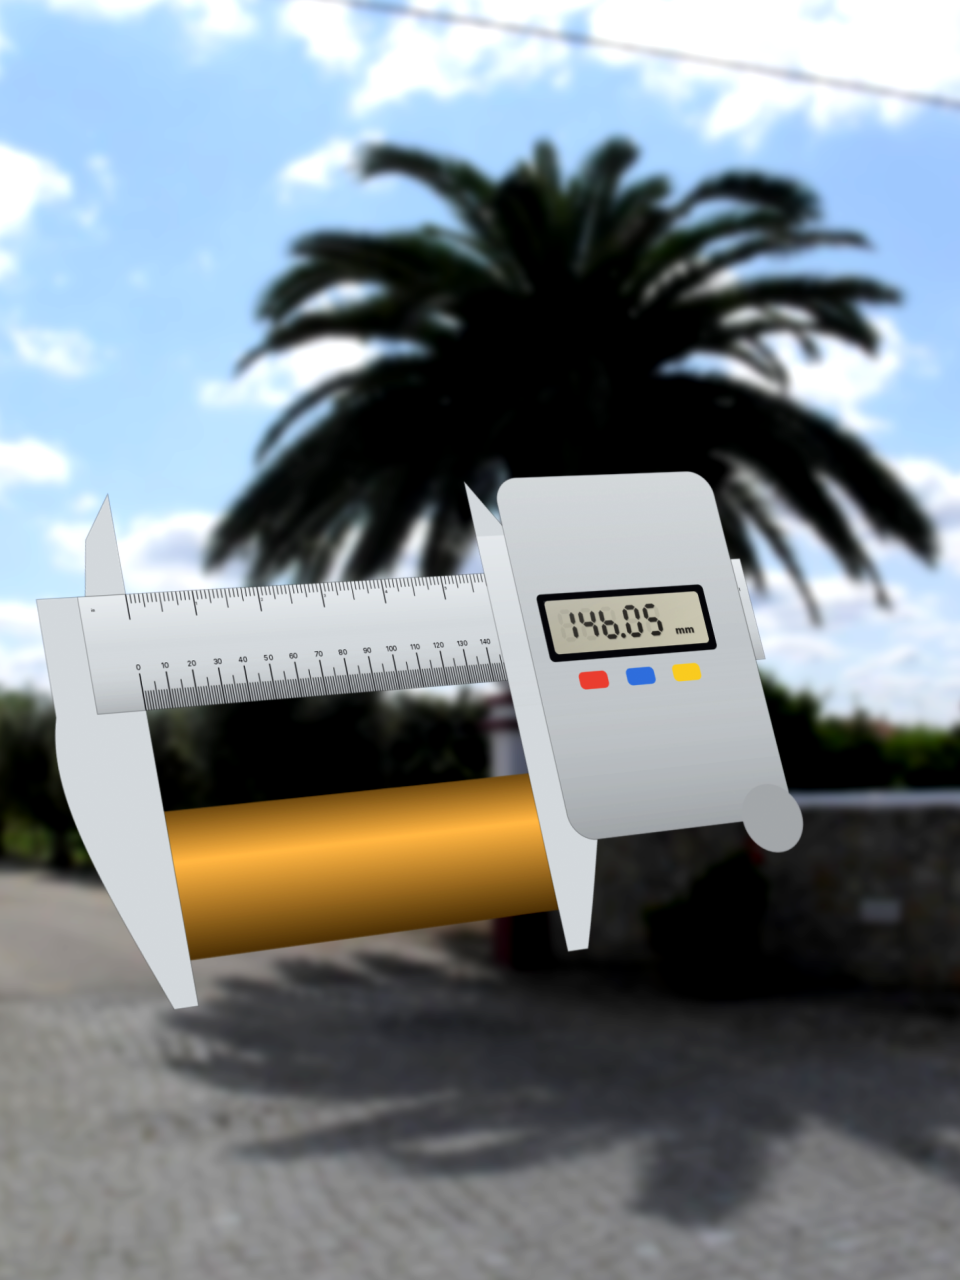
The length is 146.05mm
